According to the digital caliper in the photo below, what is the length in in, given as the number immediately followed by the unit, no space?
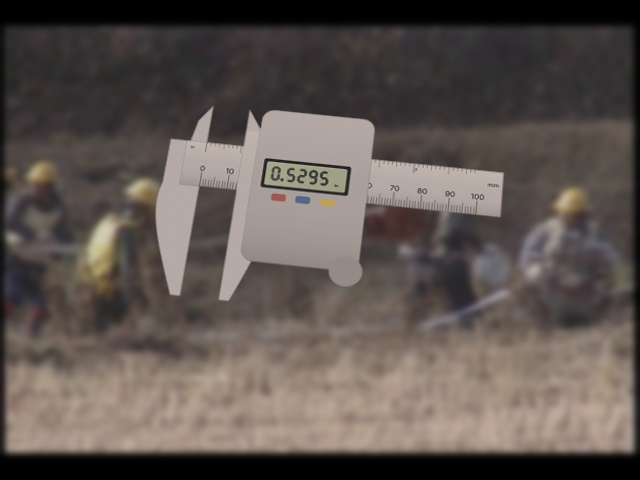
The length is 0.5295in
